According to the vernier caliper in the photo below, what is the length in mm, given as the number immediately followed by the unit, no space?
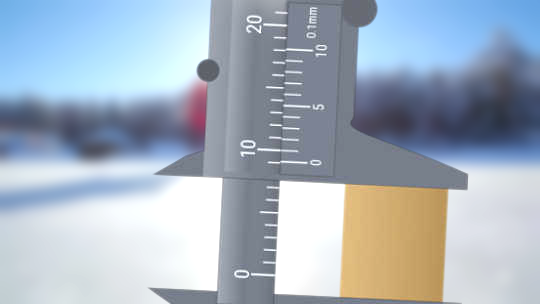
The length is 9.1mm
